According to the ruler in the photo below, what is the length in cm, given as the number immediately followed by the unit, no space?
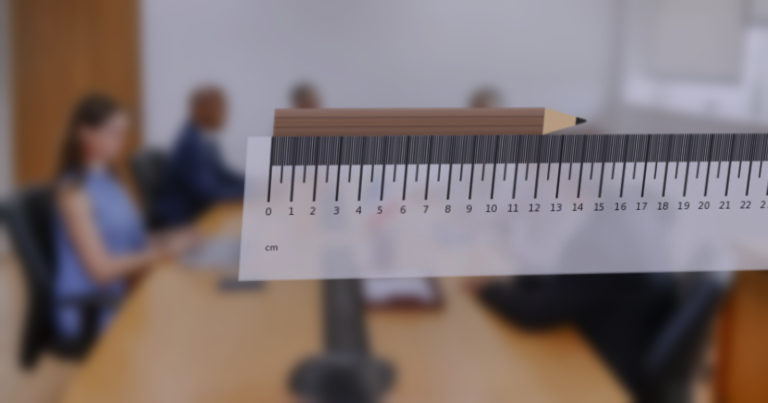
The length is 14cm
